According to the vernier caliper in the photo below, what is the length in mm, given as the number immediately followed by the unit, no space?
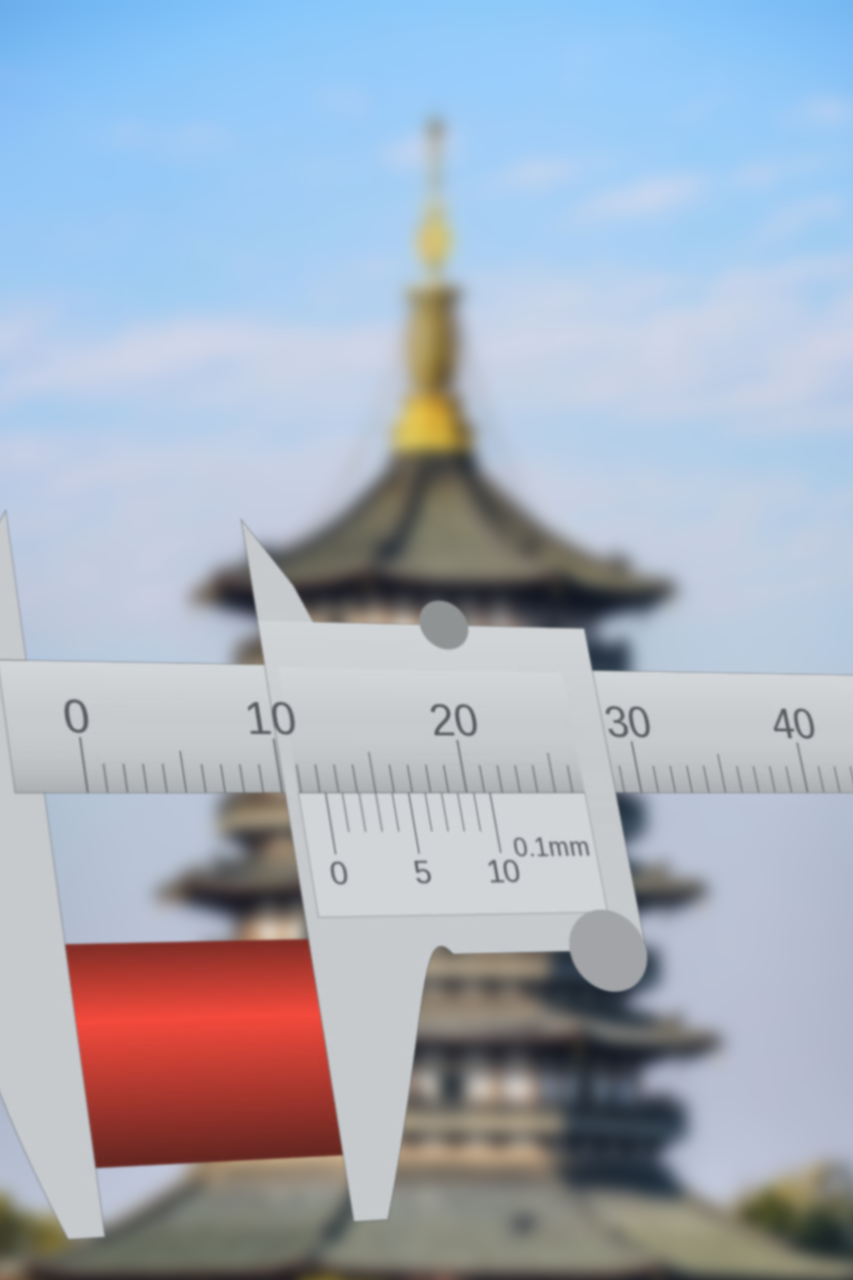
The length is 12.3mm
